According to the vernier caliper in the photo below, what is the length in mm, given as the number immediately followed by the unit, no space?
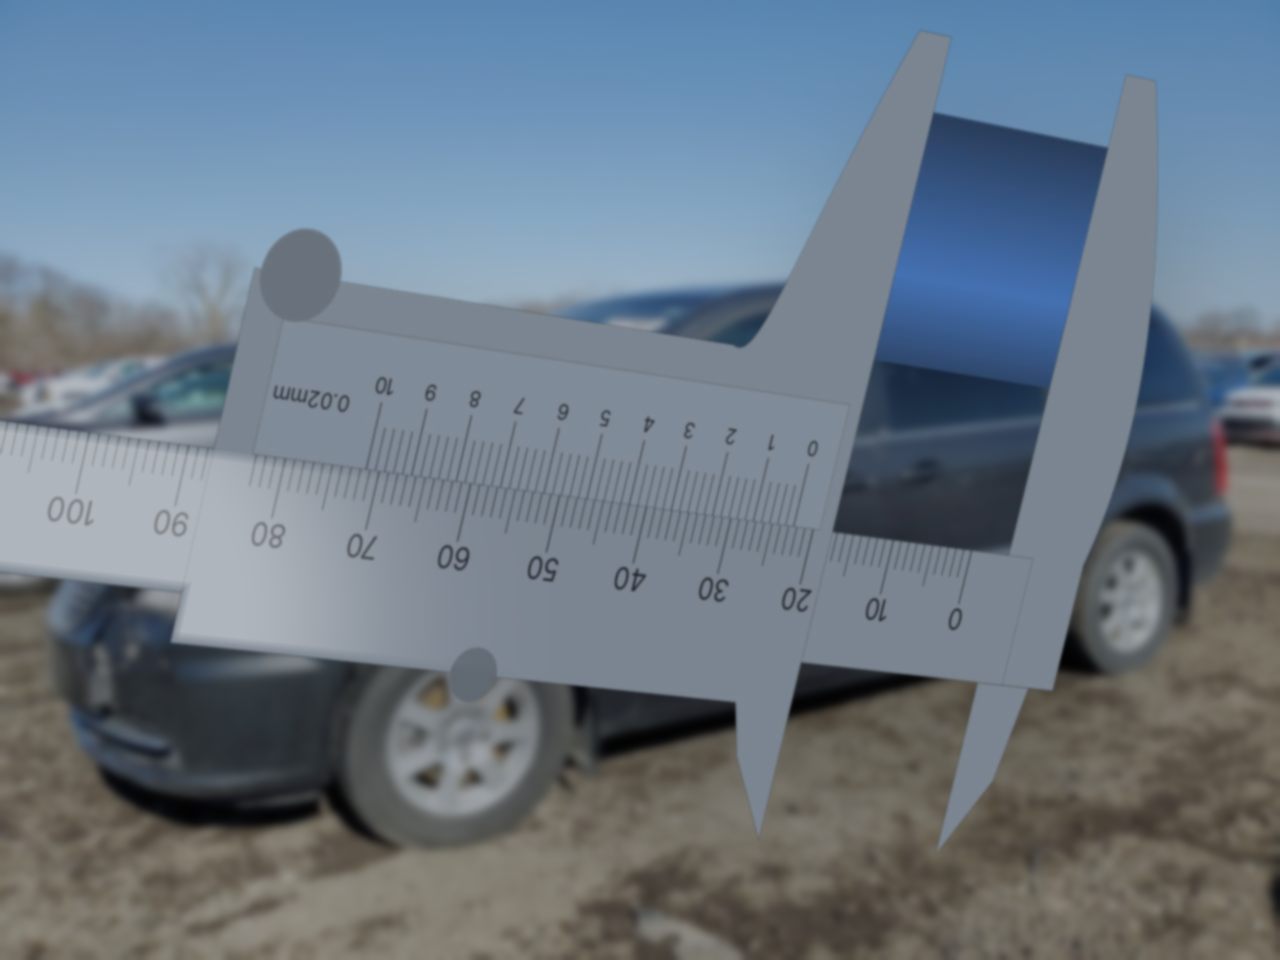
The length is 22.4mm
